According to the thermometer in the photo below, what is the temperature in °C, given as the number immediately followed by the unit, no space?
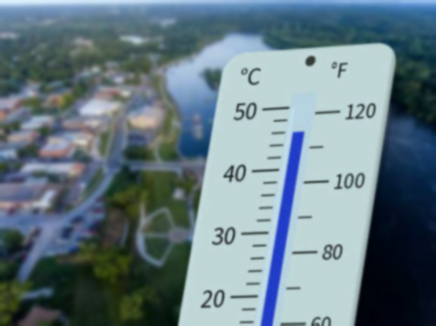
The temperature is 46°C
